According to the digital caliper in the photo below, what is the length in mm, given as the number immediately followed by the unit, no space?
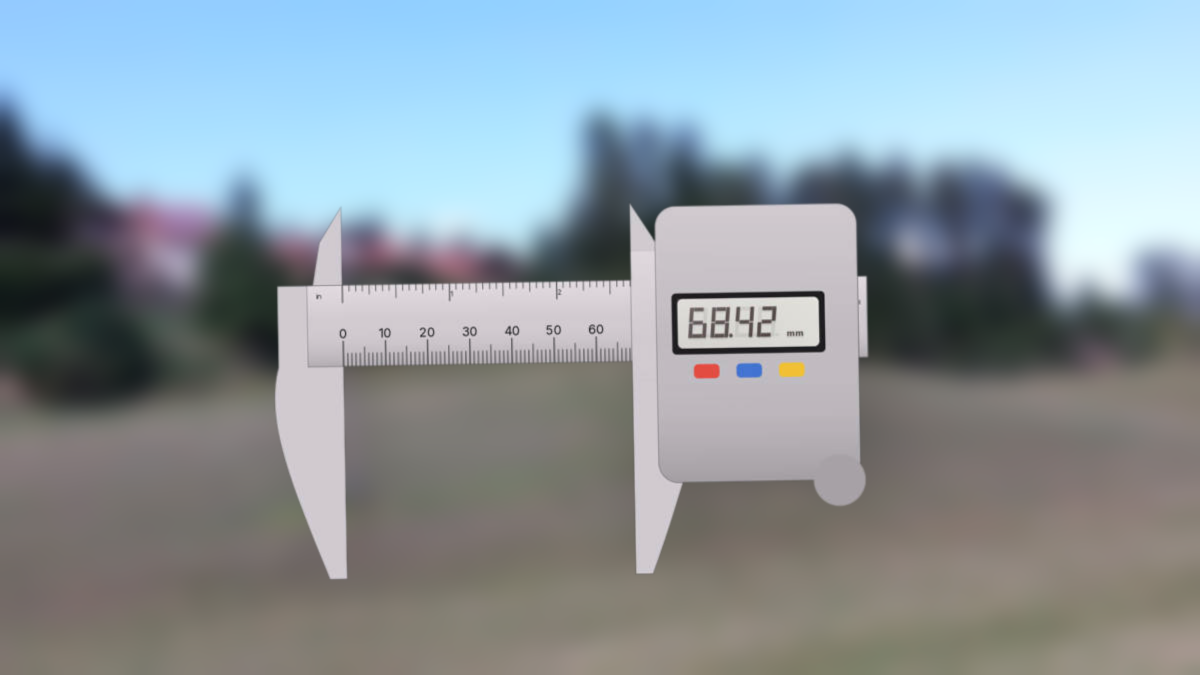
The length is 68.42mm
